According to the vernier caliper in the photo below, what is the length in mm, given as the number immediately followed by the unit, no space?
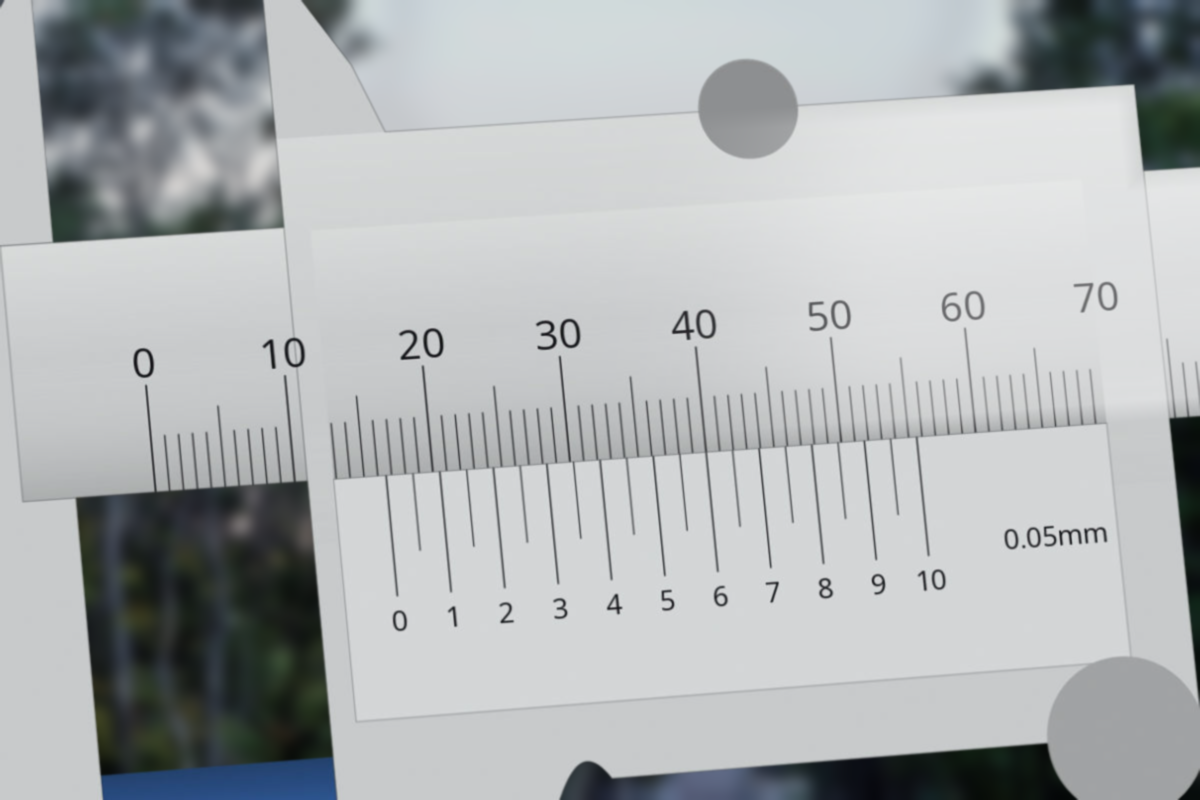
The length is 16.6mm
